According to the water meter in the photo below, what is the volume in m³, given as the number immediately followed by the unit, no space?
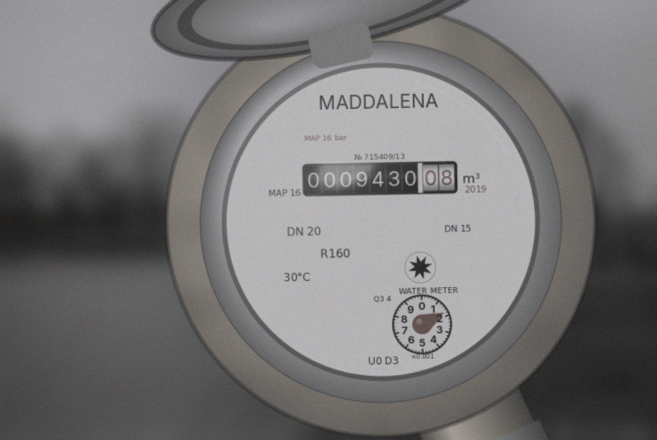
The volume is 9430.081m³
